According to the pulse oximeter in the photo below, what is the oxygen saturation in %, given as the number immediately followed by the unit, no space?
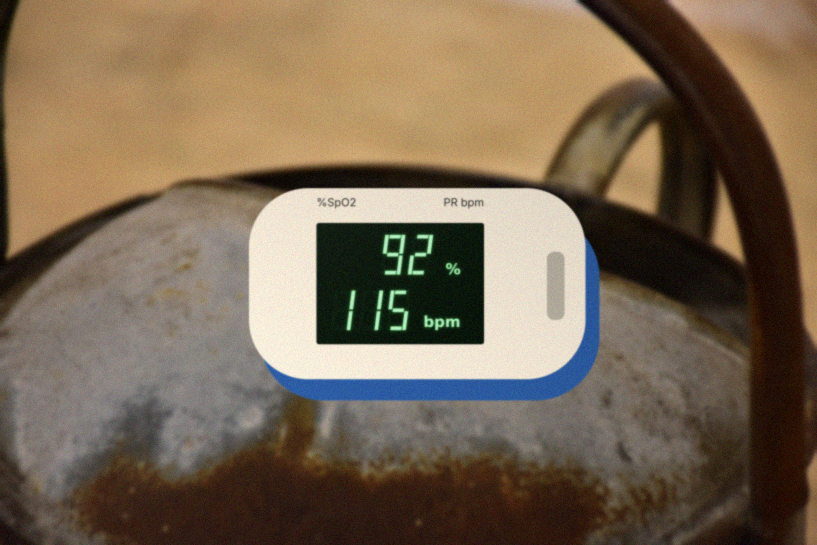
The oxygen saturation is 92%
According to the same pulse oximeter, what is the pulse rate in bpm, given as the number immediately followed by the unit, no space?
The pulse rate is 115bpm
